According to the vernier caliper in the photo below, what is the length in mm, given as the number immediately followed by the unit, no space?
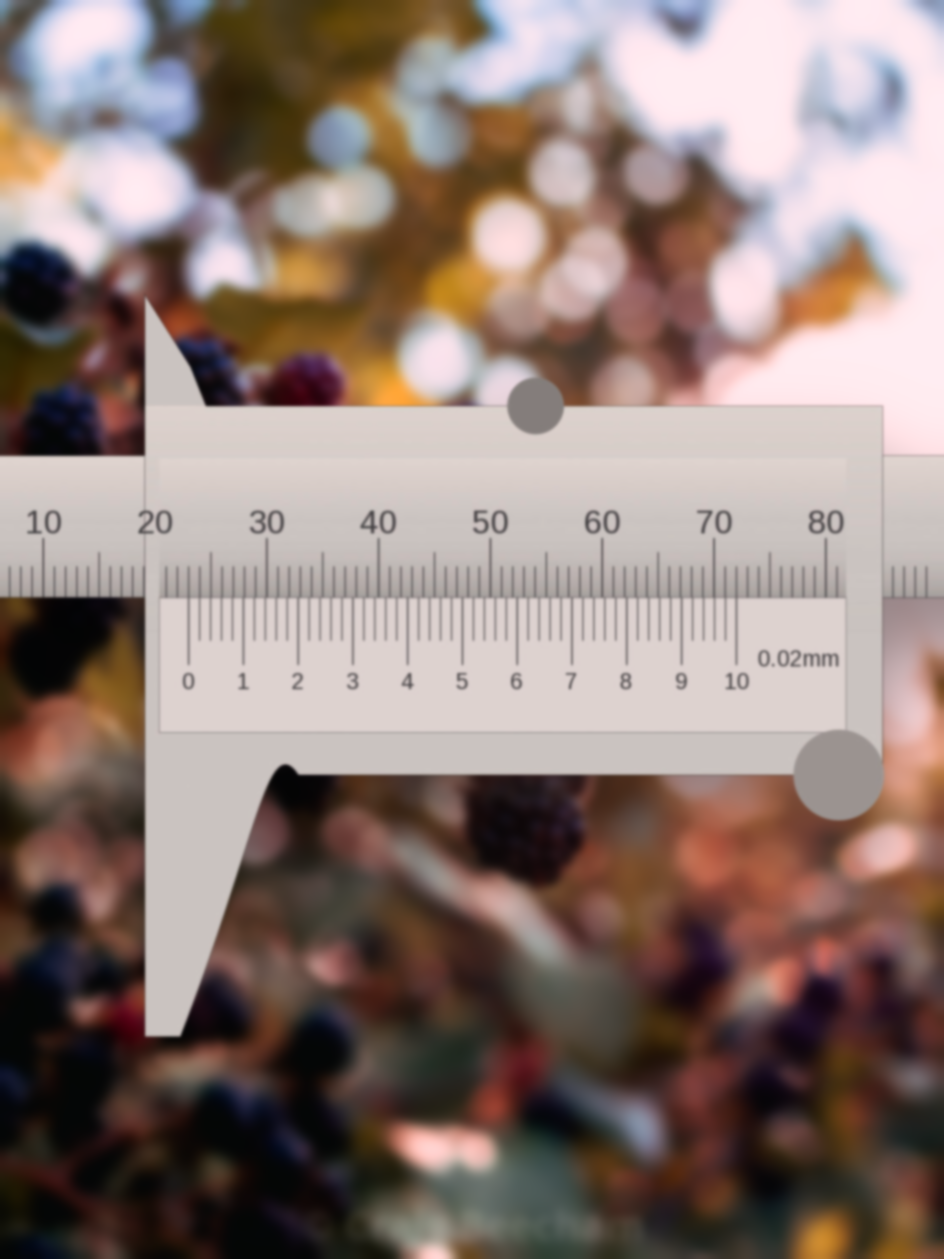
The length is 23.0mm
